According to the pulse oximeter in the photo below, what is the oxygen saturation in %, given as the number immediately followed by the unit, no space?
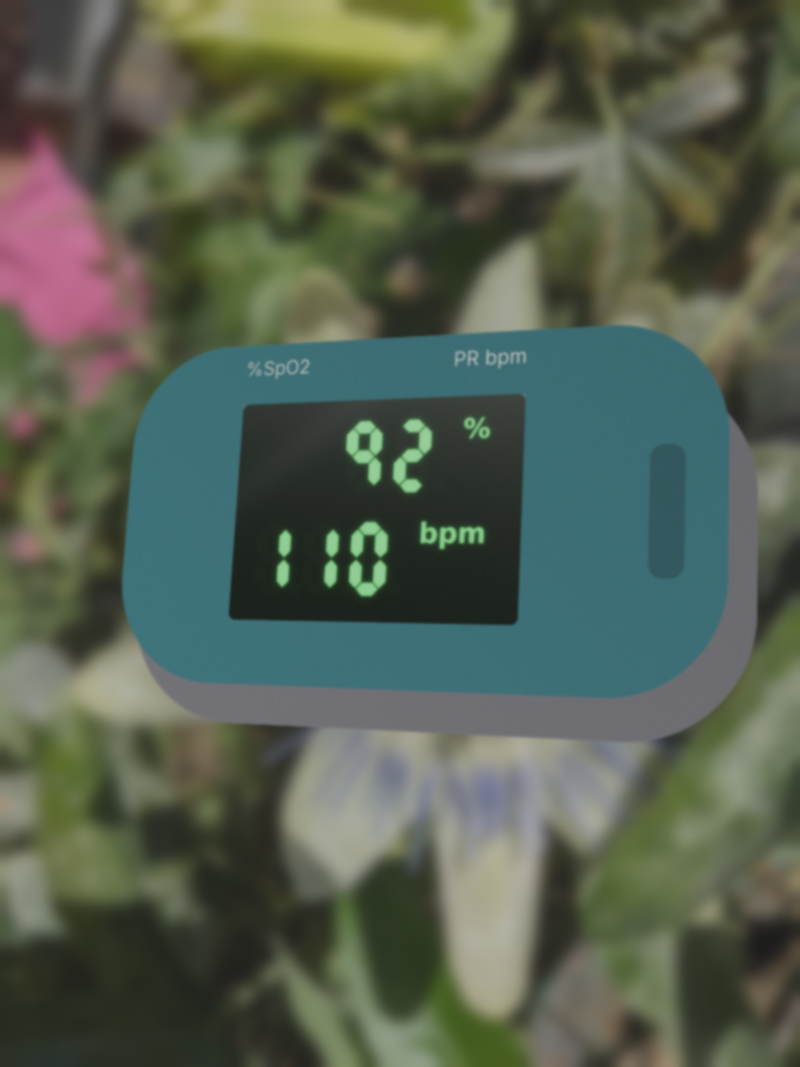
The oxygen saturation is 92%
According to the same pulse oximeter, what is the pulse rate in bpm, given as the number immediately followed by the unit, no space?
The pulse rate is 110bpm
